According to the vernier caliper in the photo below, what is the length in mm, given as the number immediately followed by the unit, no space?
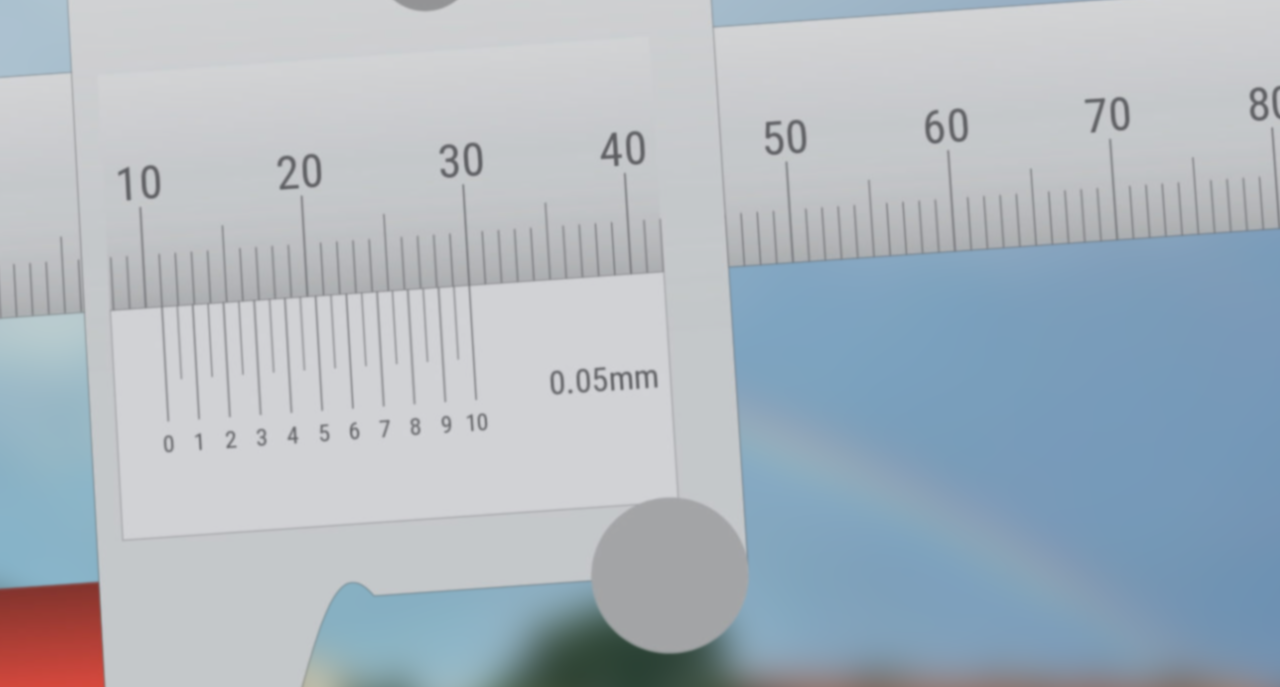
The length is 11.0mm
